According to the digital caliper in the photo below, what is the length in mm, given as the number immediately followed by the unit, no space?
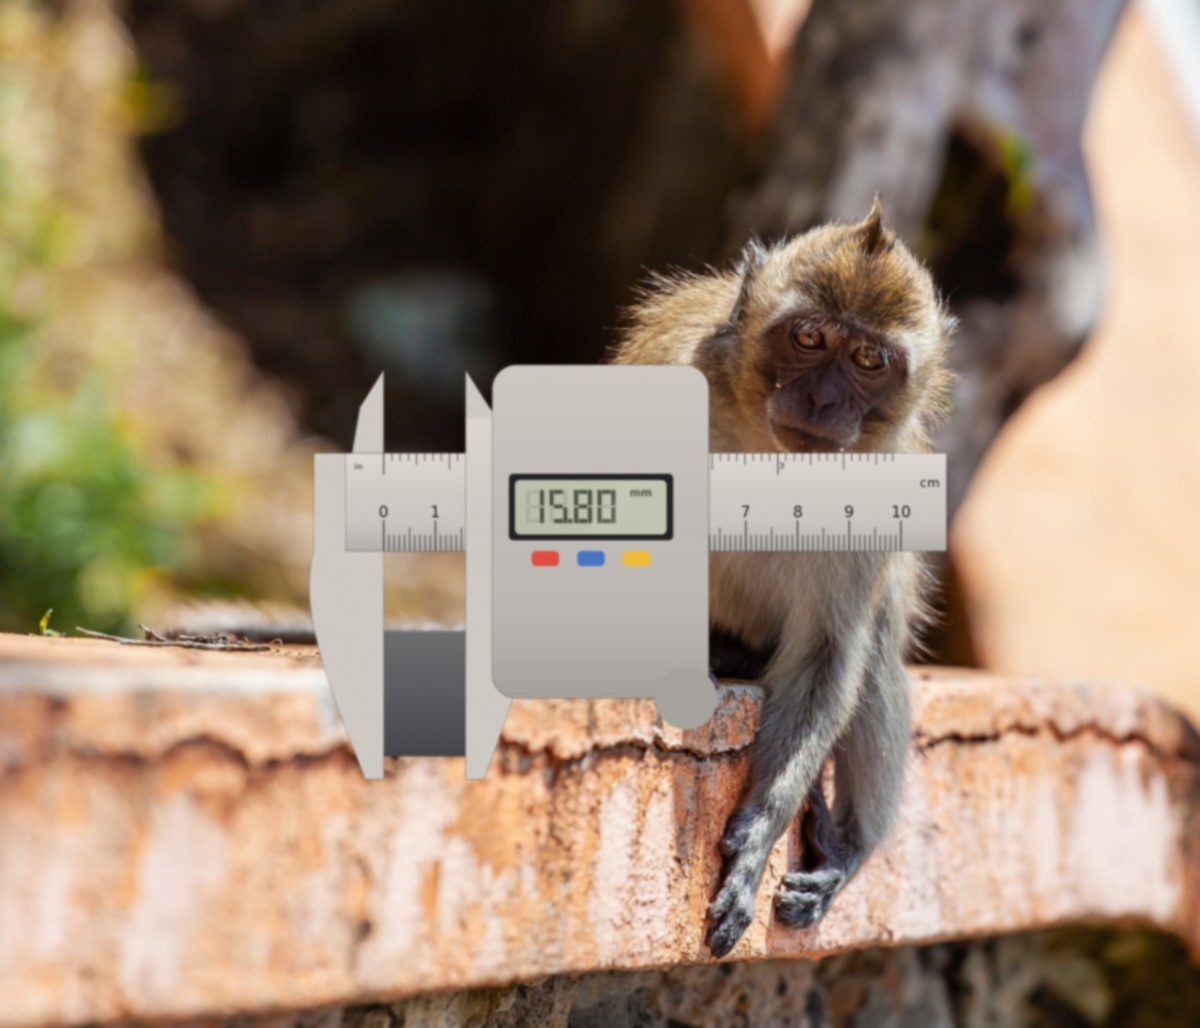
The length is 15.80mm
